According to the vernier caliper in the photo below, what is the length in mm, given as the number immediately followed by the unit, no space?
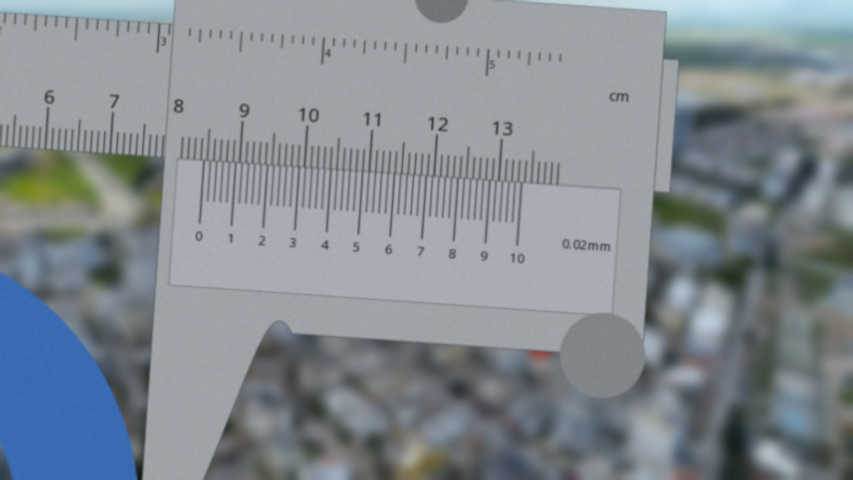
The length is 84.5mm
